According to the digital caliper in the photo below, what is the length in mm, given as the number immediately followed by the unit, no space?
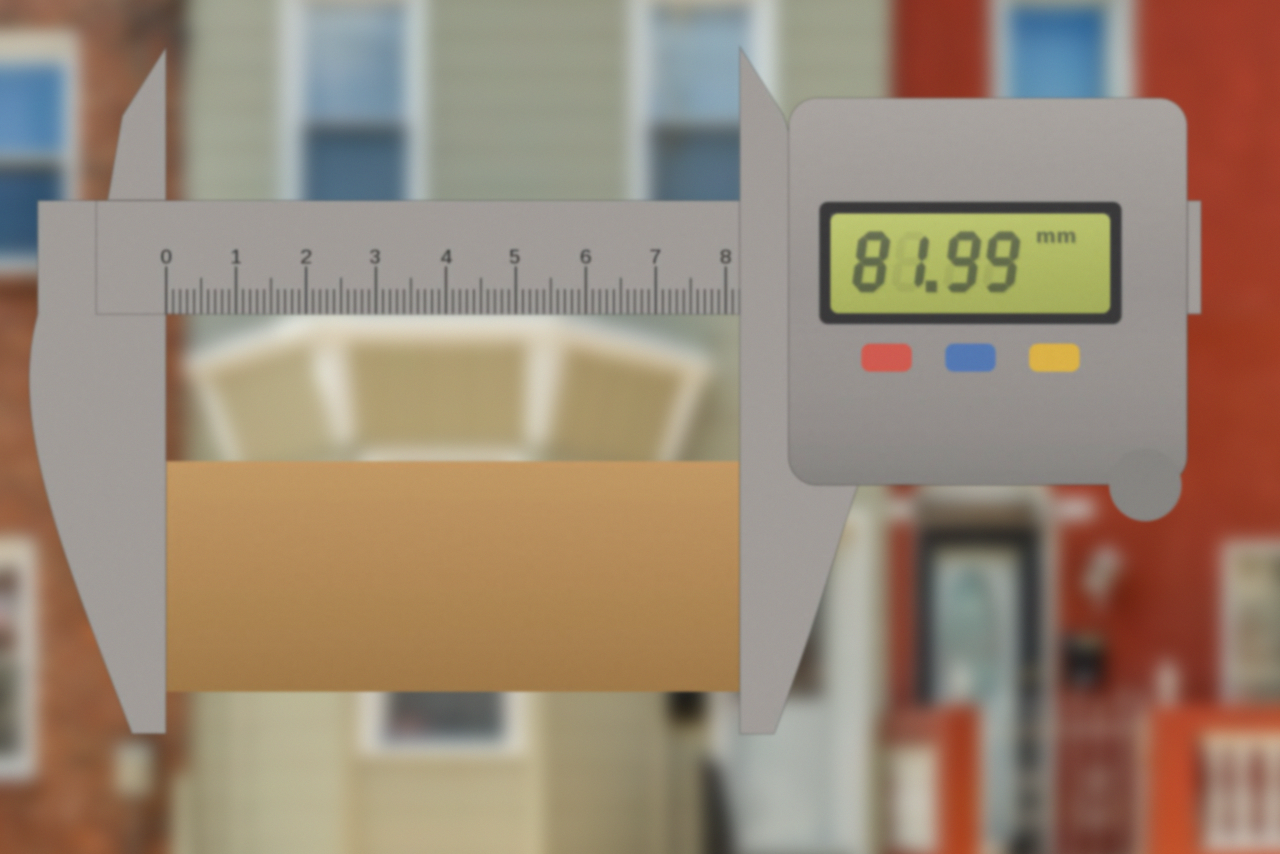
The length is 81.99mm
